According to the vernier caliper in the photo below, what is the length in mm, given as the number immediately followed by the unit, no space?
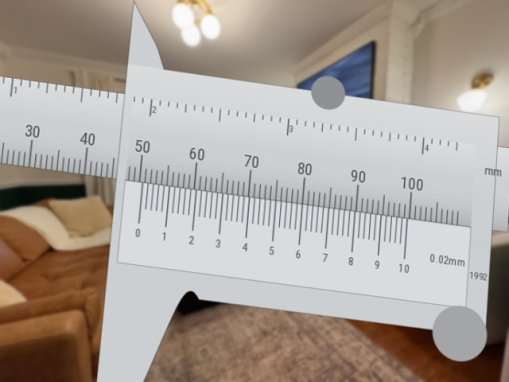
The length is 50.6mm
